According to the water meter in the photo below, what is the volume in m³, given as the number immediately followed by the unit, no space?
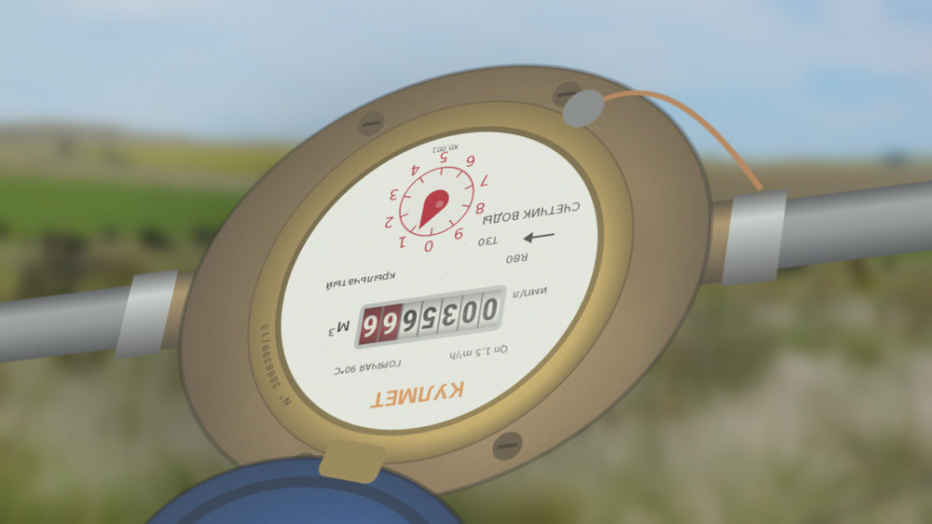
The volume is 356.660m³
